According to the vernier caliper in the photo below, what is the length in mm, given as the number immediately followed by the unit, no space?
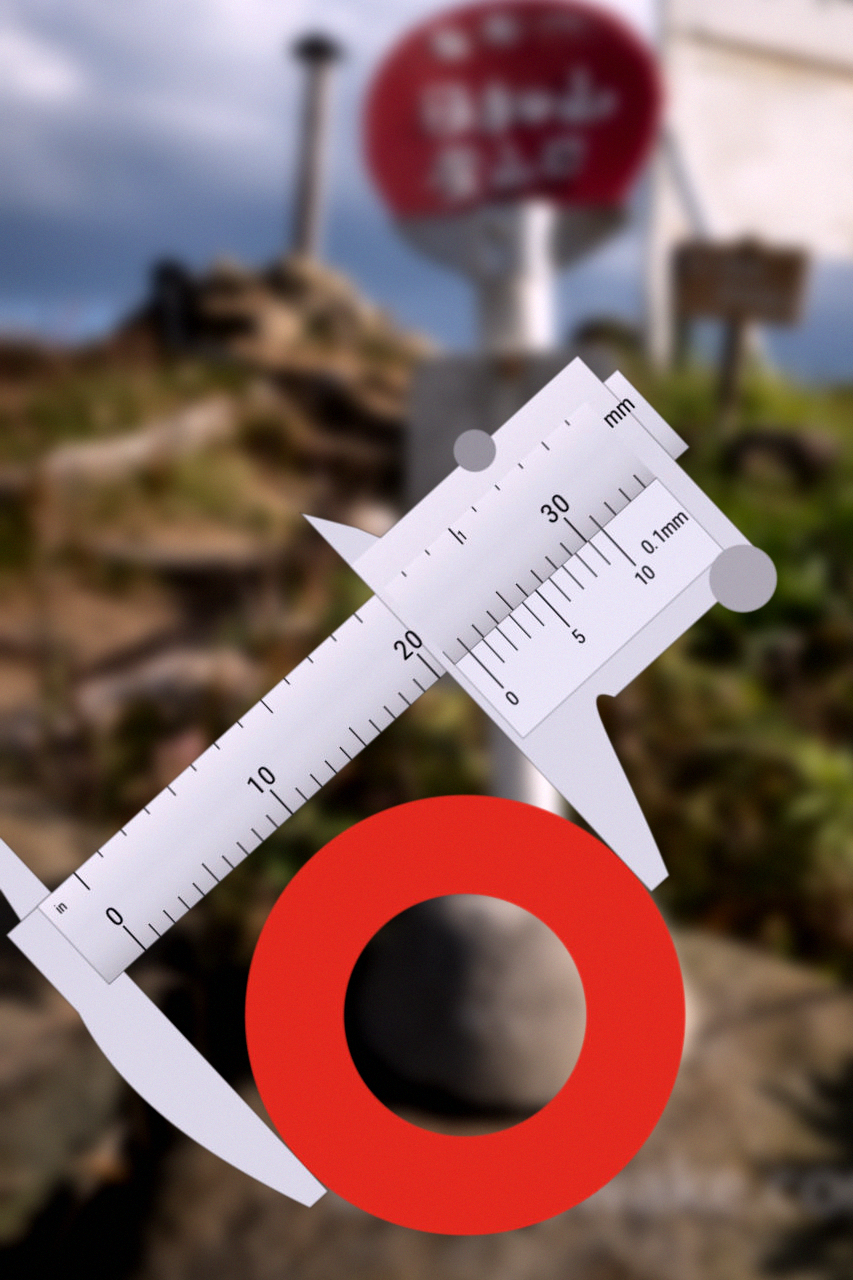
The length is 22.0mm
